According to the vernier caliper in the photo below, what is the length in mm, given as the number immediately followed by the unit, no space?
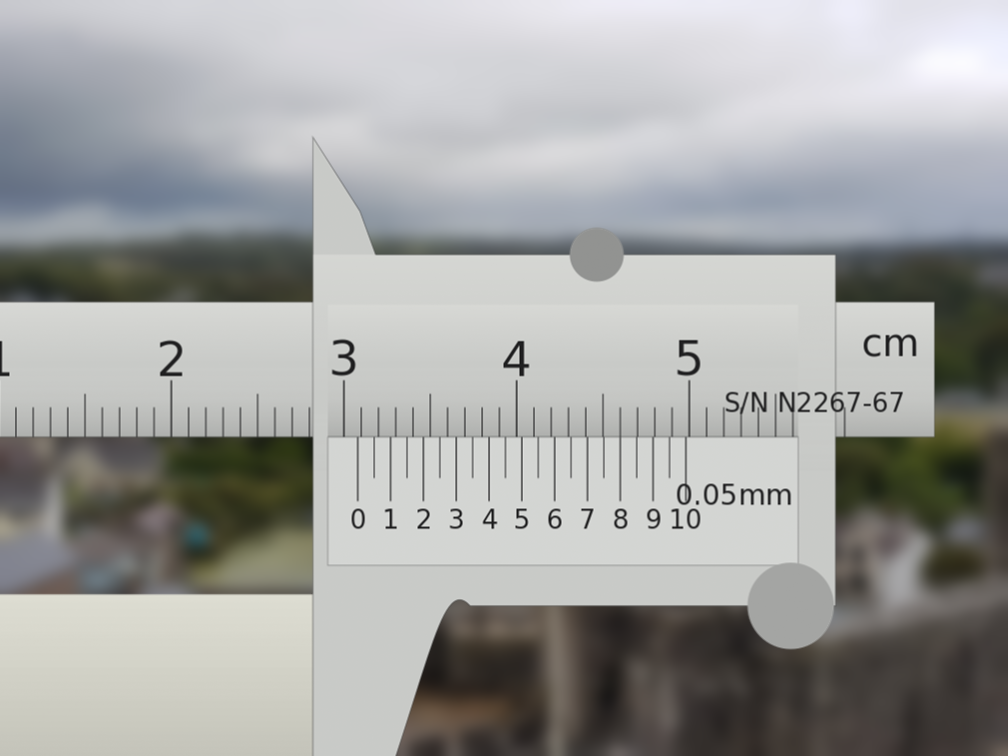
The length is 30.8mm
